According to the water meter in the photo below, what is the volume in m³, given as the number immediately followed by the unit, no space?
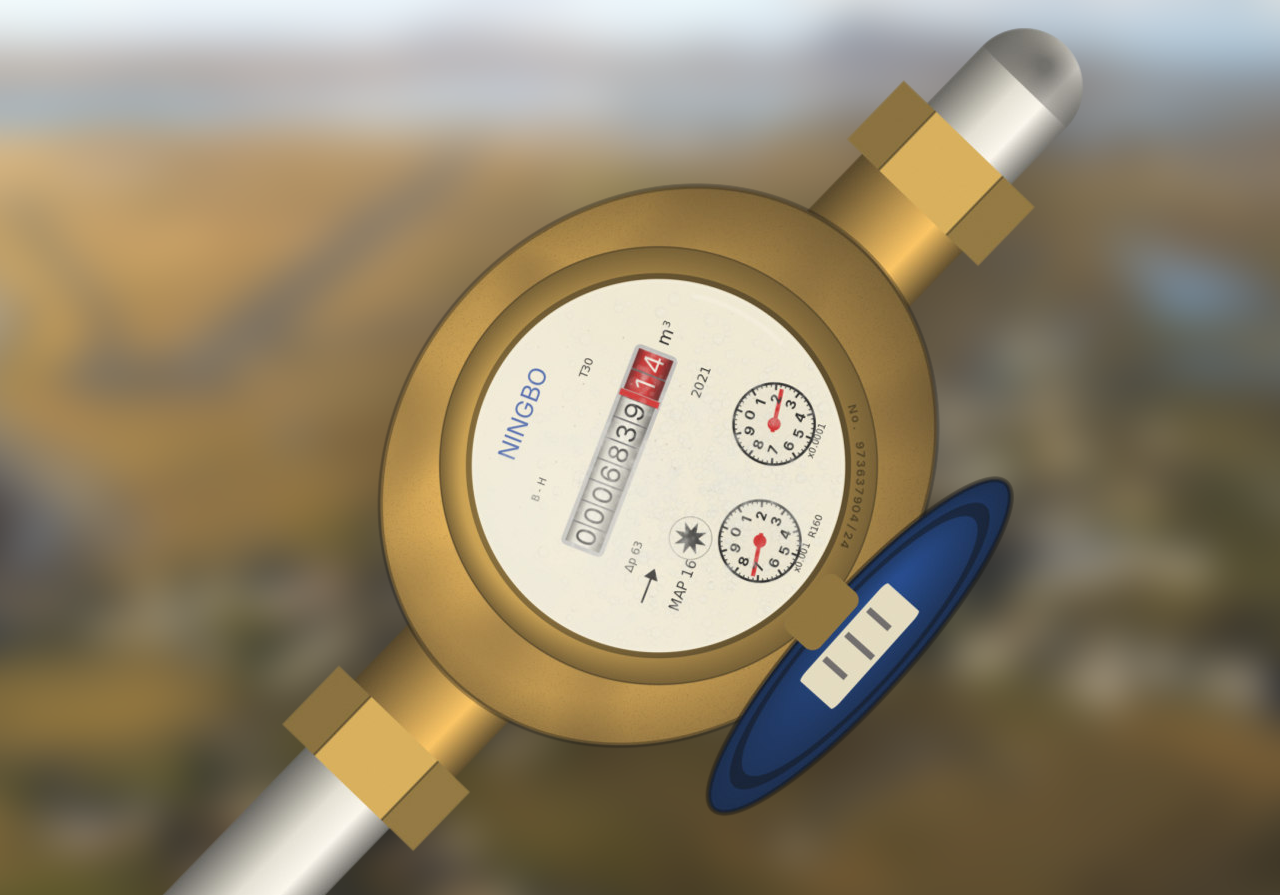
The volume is 6839.1472m³
